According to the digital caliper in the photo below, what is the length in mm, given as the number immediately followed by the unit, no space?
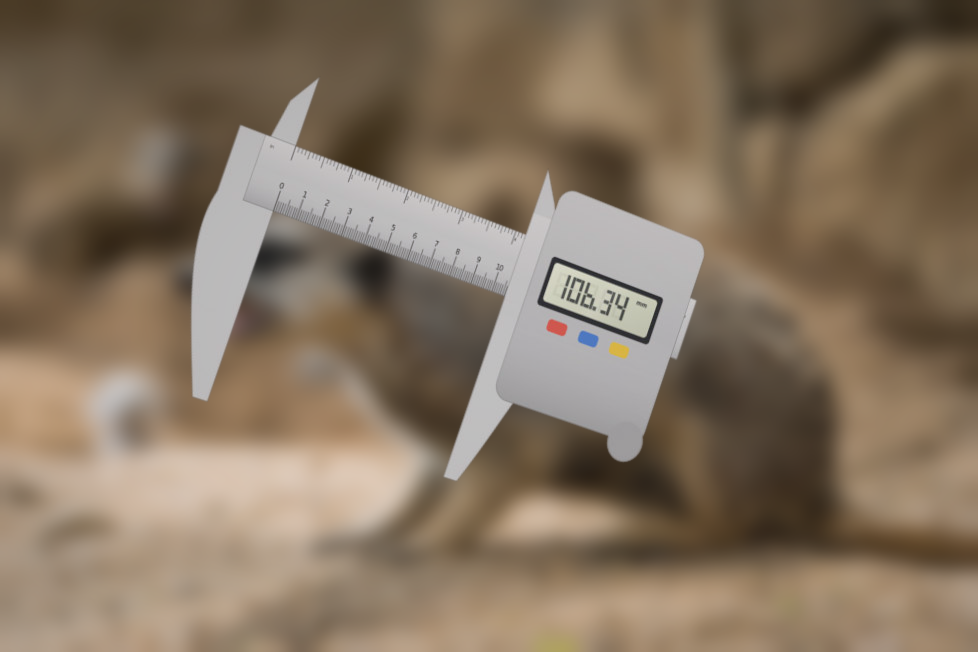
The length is 106.34mm
